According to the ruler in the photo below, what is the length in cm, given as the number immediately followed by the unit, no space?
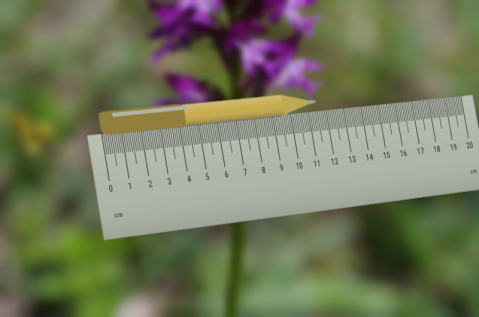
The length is 11.5cm
